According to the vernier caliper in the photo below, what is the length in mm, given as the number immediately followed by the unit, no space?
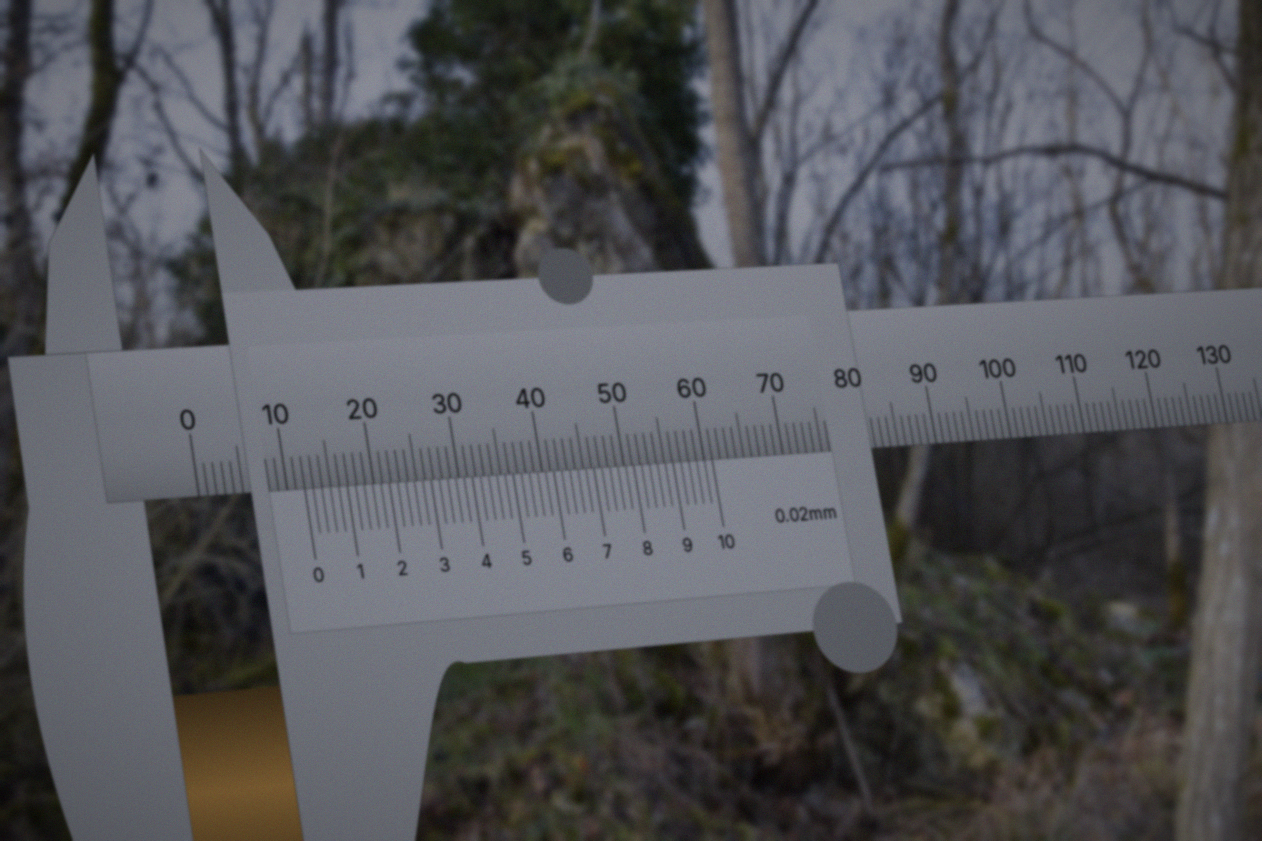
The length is 12.0mm
